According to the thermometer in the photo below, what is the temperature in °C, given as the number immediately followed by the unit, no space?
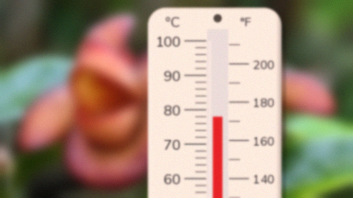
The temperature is 78°C
